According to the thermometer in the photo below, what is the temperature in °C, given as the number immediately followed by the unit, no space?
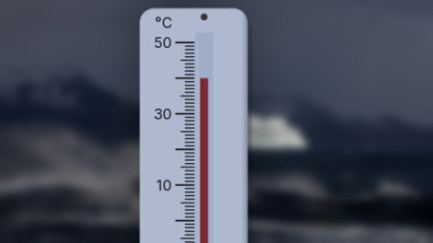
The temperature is 40°C
